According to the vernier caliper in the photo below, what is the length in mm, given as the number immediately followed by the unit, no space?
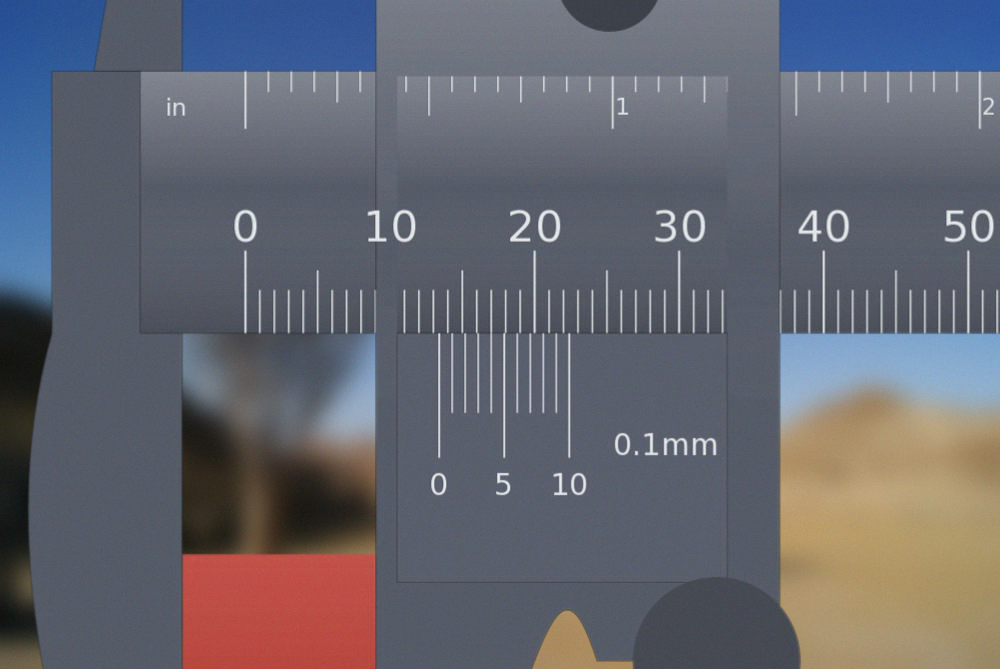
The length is 13.4mm
